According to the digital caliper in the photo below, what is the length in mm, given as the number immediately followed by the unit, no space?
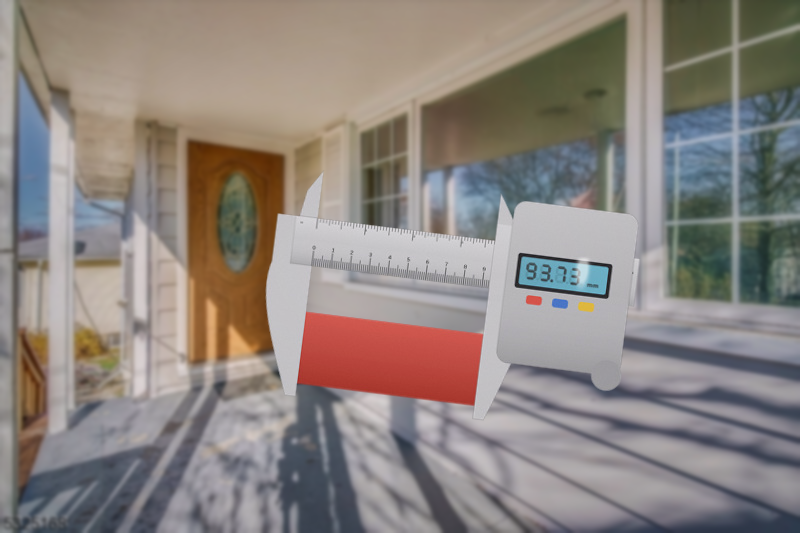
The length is 93.73mm
